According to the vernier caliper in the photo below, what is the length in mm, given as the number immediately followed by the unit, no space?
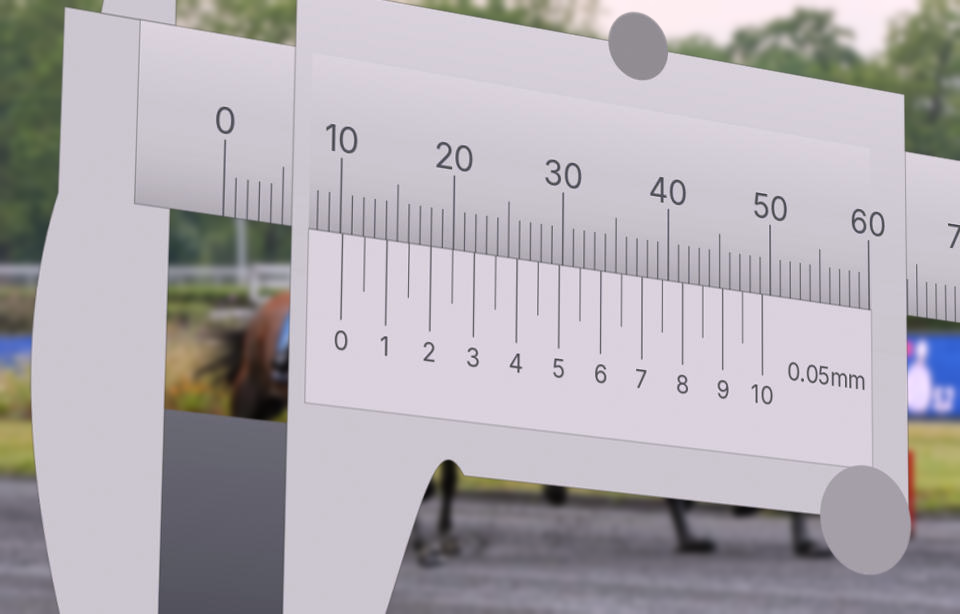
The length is 10.2mm
